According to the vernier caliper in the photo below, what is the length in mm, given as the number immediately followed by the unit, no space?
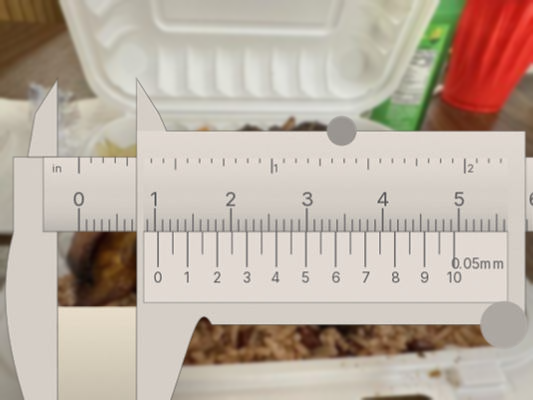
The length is 10.4mm
